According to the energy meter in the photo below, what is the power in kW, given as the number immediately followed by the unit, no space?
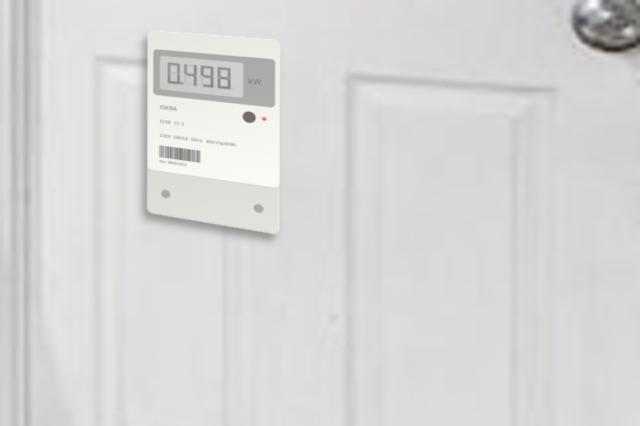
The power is 0.498kW
